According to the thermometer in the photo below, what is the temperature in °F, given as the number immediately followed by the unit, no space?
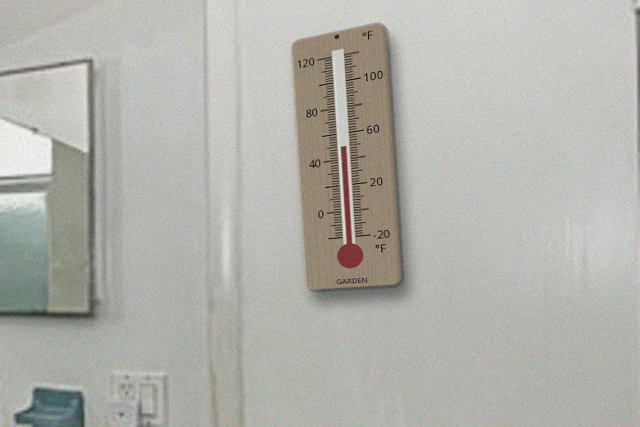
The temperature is 50°F
